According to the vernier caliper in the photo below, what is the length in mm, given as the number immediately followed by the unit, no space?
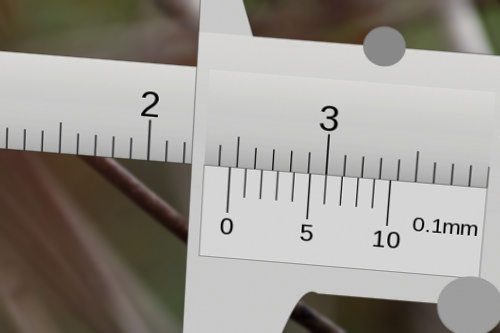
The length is 24.6mm
